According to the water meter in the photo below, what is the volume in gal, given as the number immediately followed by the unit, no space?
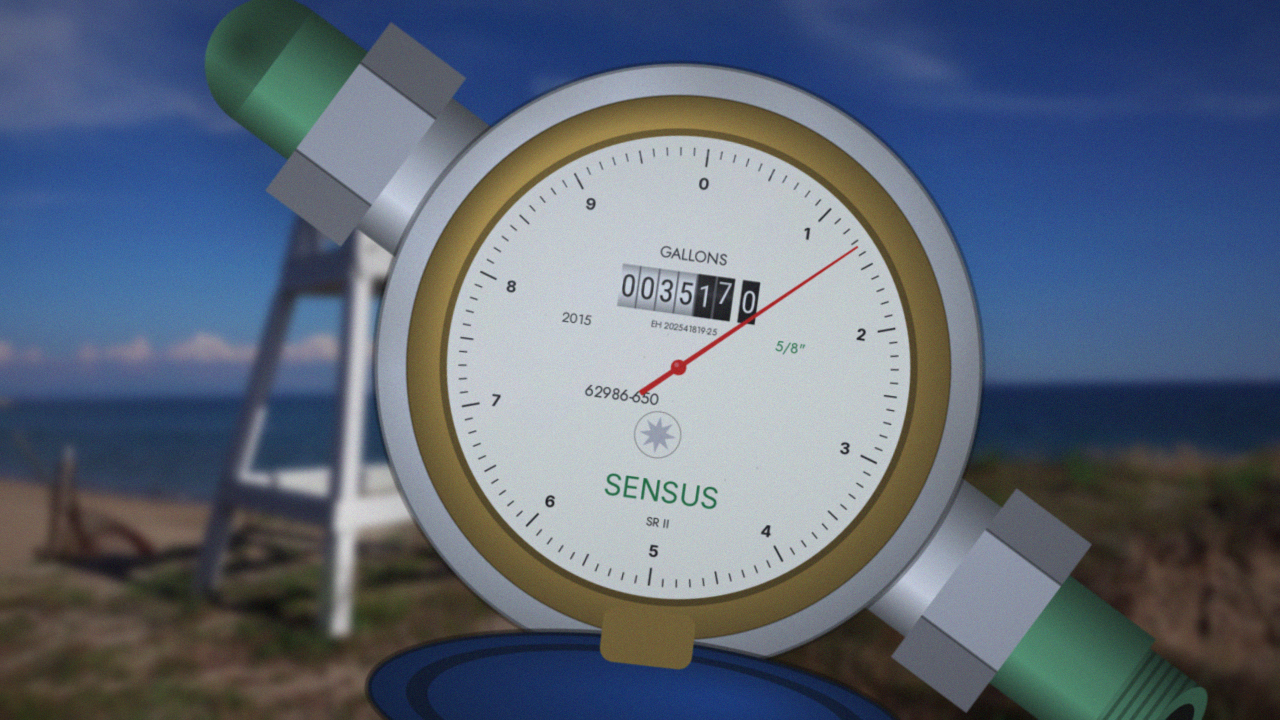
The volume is 35171.3gal
